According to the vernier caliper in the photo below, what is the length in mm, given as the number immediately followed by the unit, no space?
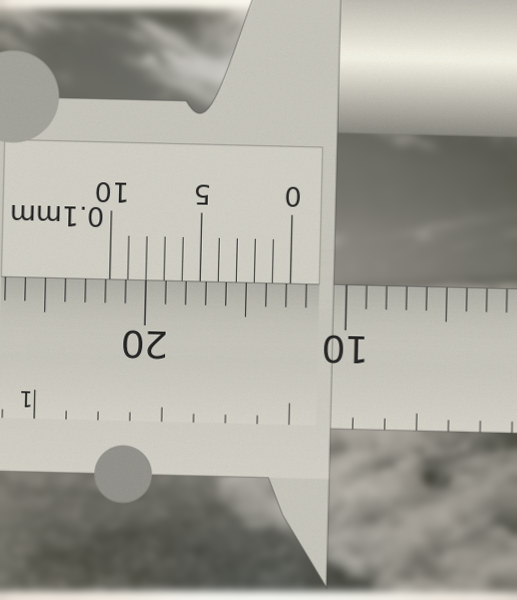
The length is 12.8mm
